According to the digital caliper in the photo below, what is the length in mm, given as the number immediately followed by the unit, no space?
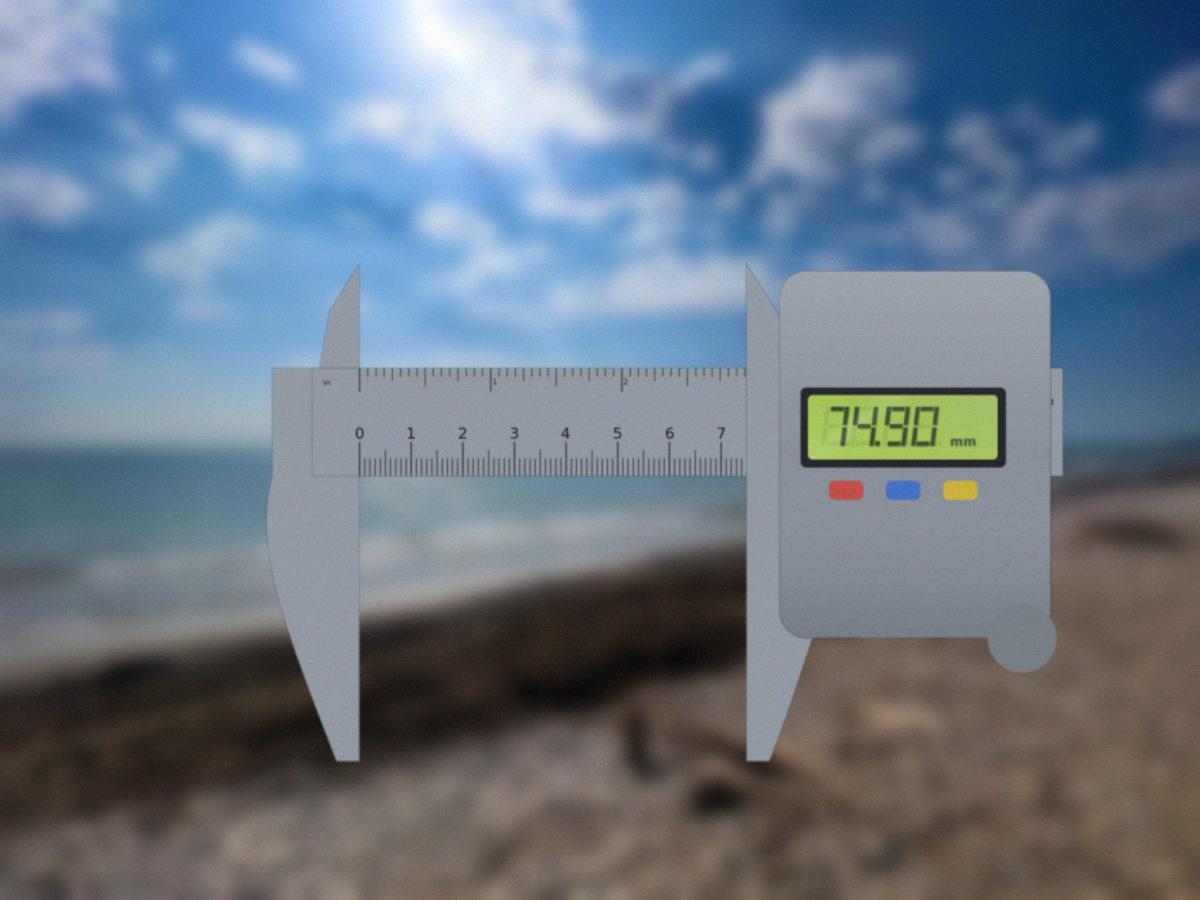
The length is 74.90mm
